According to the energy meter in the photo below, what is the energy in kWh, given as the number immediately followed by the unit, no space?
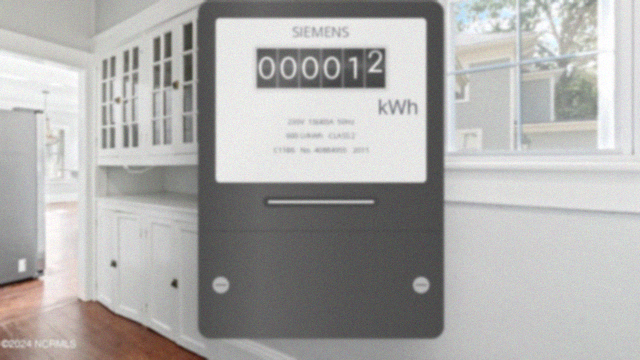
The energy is 12kWh
